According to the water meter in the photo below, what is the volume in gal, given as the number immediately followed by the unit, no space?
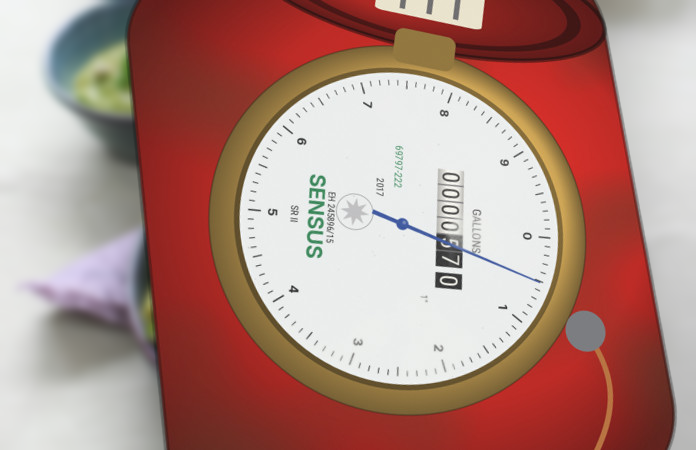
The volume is 570.5gal
